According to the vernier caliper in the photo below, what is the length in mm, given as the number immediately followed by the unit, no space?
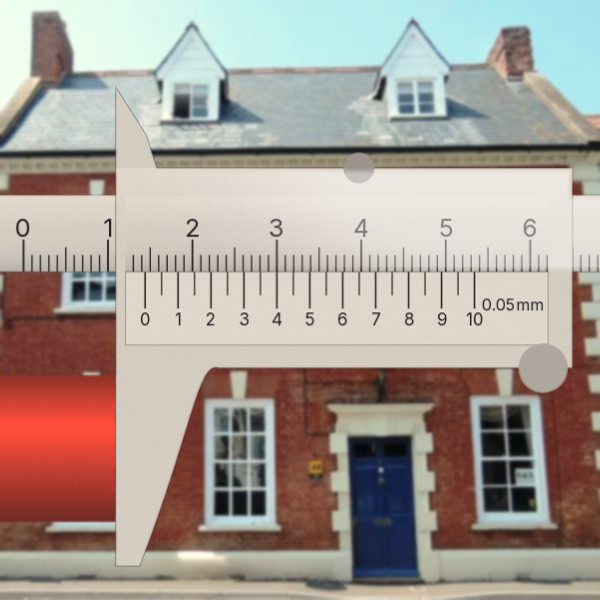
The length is 14.4mm
